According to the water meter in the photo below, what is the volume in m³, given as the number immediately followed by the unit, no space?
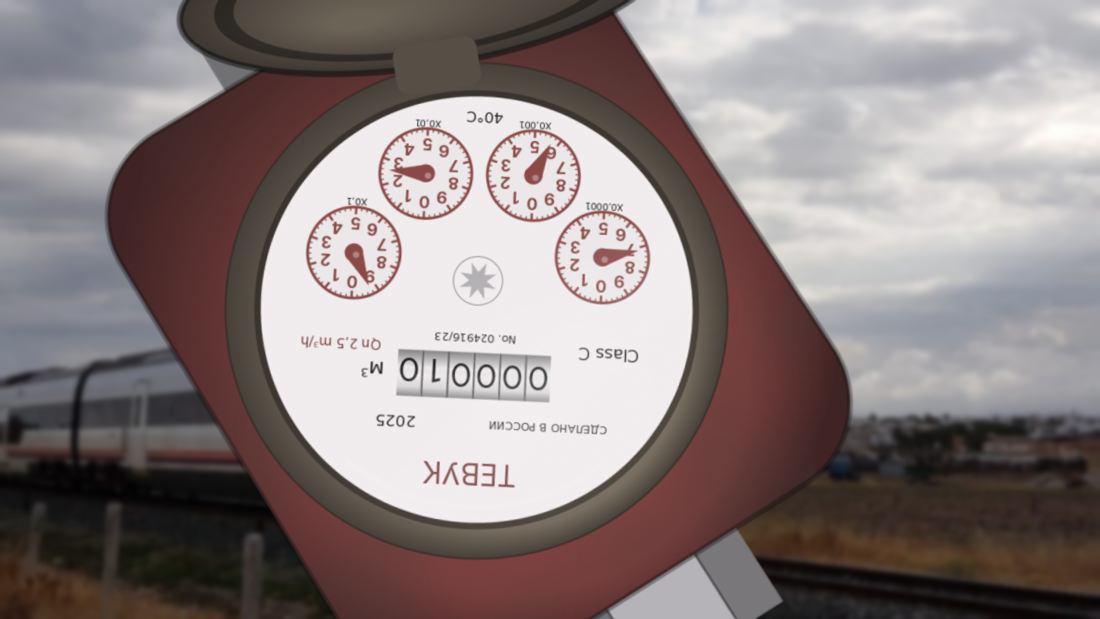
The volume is 9.9257m³
